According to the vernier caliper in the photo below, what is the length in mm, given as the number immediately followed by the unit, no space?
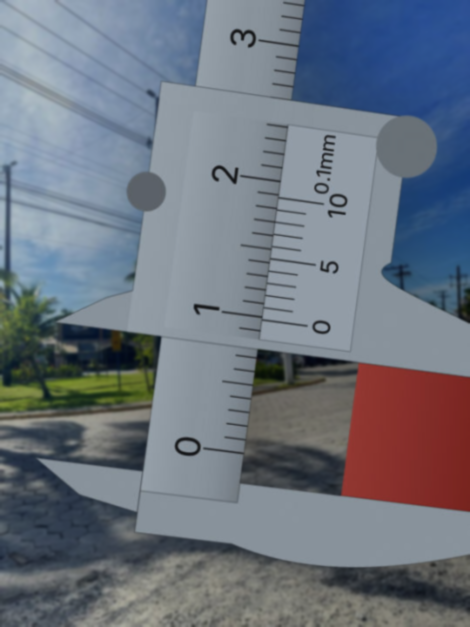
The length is 9.8mm
